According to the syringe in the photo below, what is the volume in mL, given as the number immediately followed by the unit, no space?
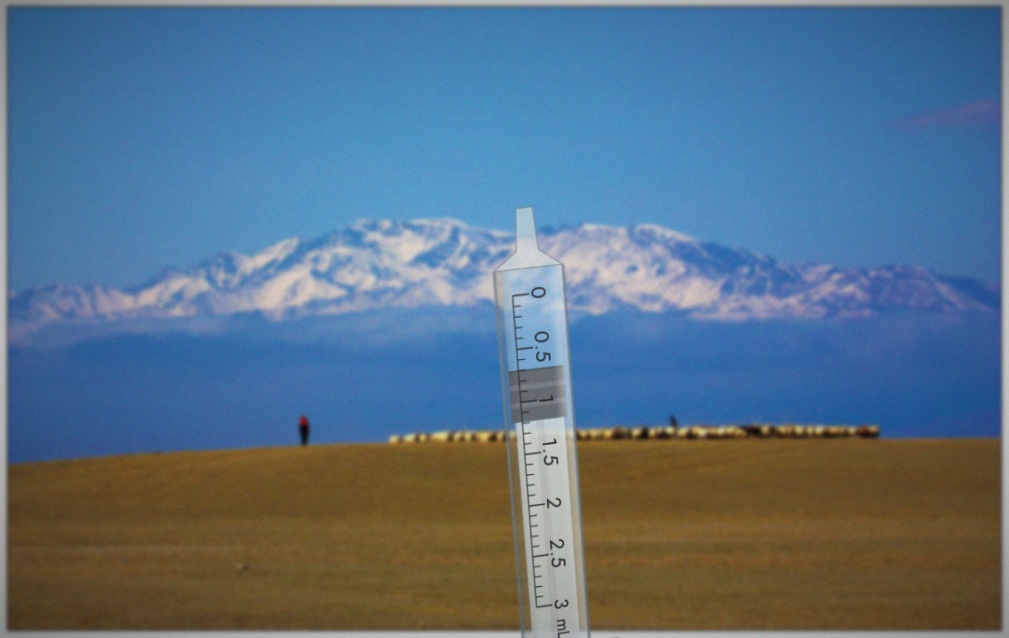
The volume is 0.7mL
